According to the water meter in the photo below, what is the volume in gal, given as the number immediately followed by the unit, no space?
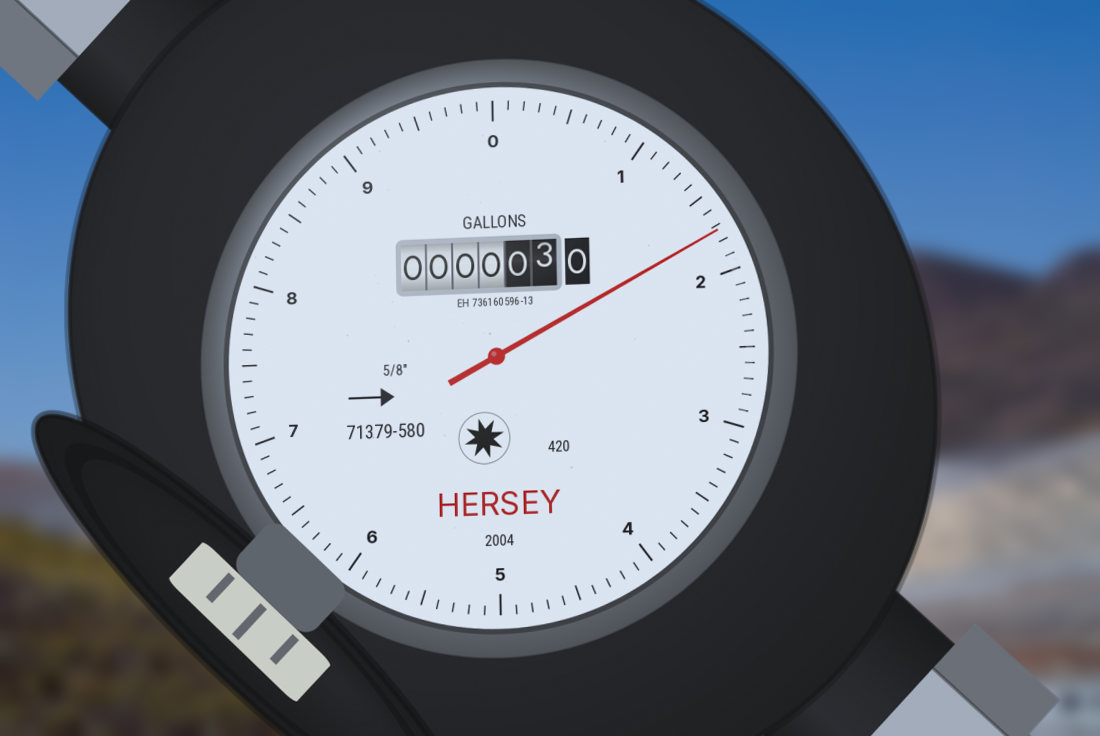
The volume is 31.7gal
